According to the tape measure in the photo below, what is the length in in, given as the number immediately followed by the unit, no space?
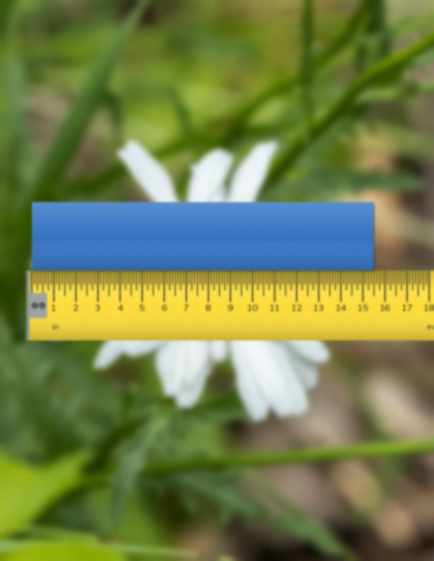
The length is 15.5in
